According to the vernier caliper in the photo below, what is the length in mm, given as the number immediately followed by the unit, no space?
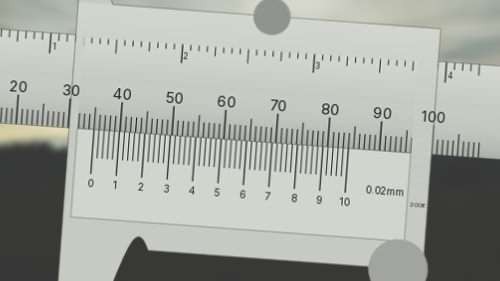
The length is 35.0mm
